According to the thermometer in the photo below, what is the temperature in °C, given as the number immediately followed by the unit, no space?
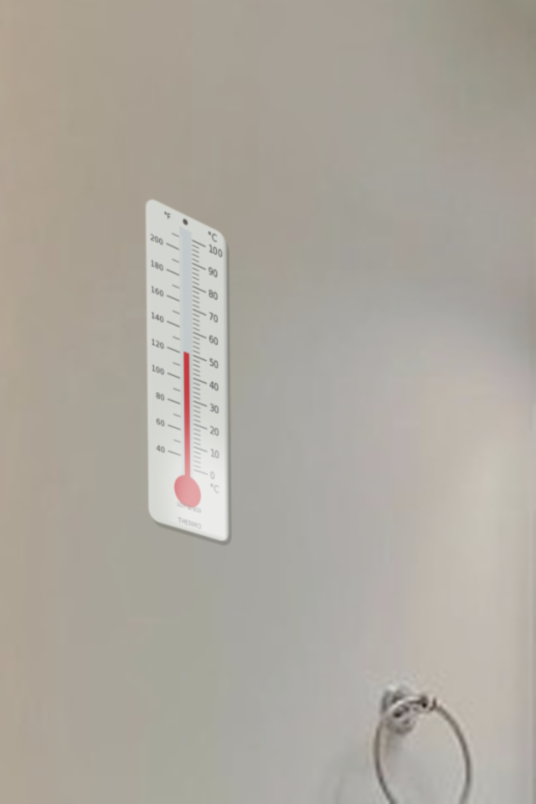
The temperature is 50°C
